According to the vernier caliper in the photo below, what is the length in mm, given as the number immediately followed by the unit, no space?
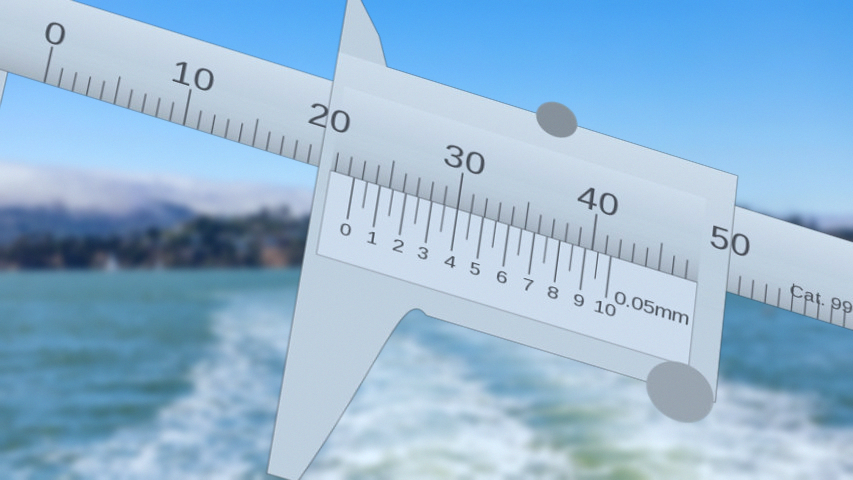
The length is 22.4mm
